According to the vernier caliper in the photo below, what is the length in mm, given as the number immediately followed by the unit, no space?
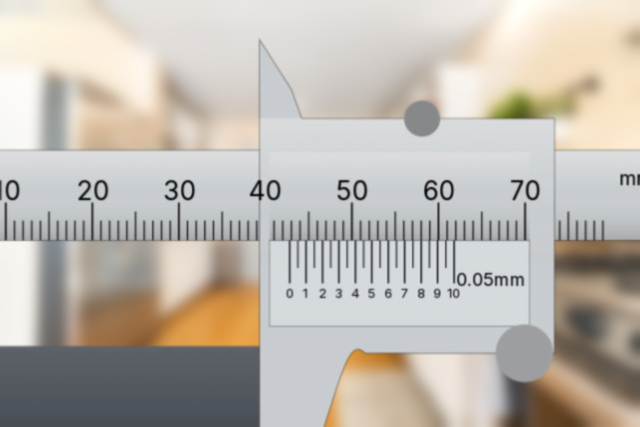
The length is 42.8mm
